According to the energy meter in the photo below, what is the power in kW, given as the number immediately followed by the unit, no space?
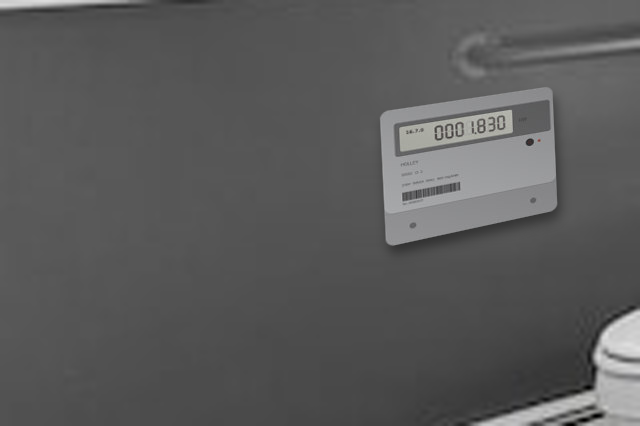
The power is 1.830kW
